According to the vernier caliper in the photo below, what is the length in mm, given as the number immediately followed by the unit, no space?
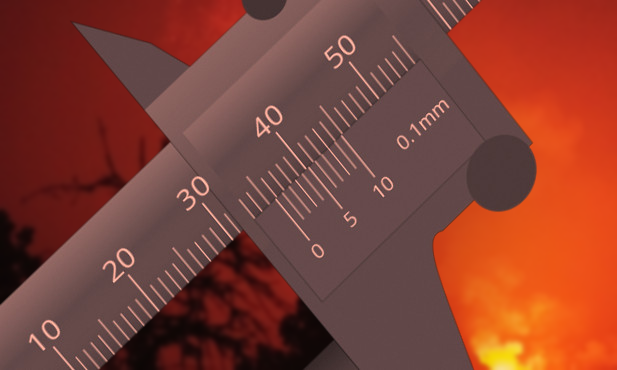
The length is 35.8mm
